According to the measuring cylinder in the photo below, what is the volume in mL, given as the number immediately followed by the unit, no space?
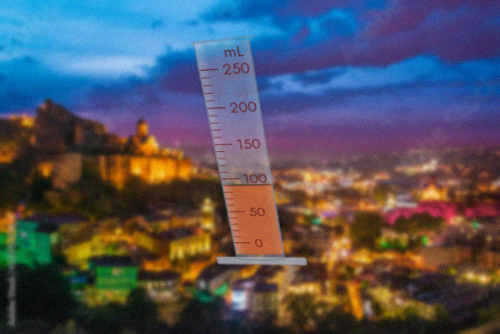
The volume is 90mL
